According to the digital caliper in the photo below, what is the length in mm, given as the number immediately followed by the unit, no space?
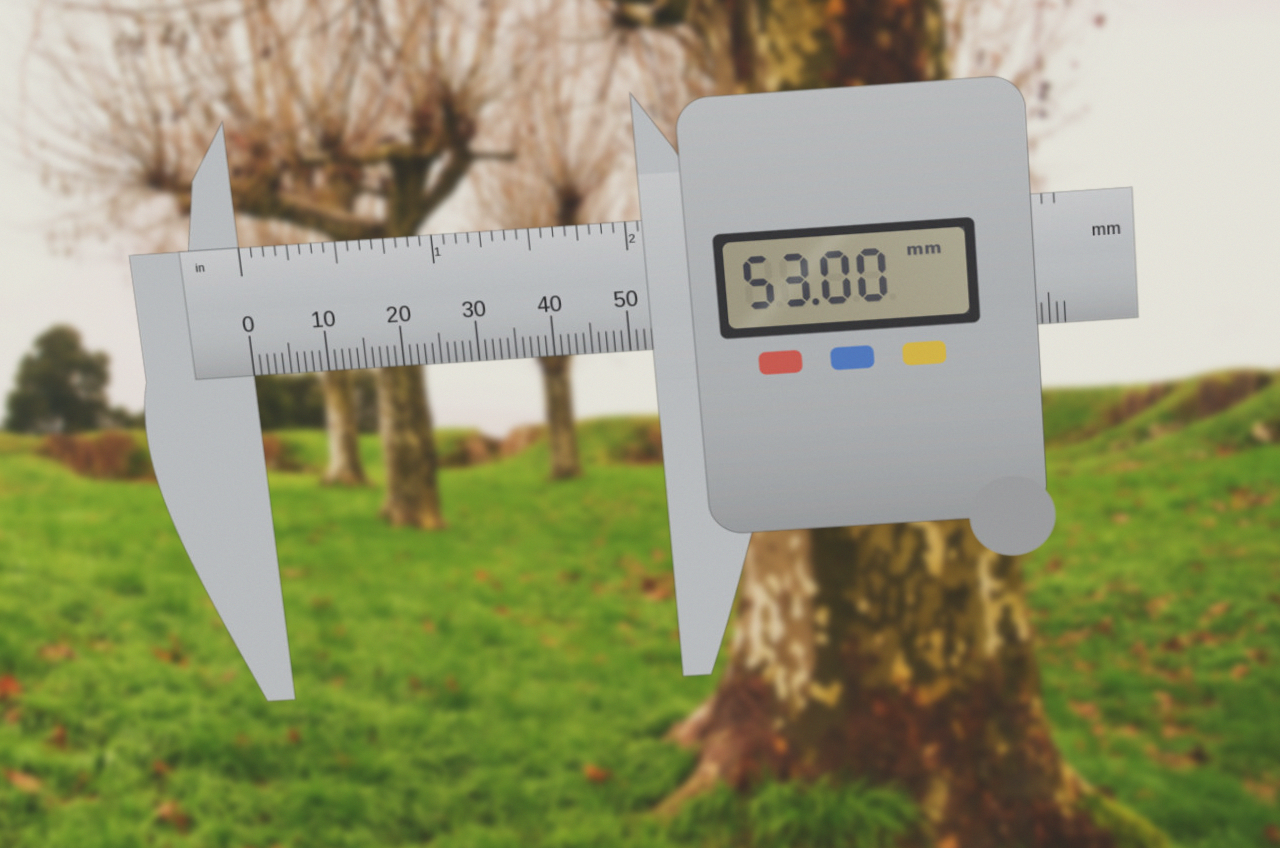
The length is 53.00mm
